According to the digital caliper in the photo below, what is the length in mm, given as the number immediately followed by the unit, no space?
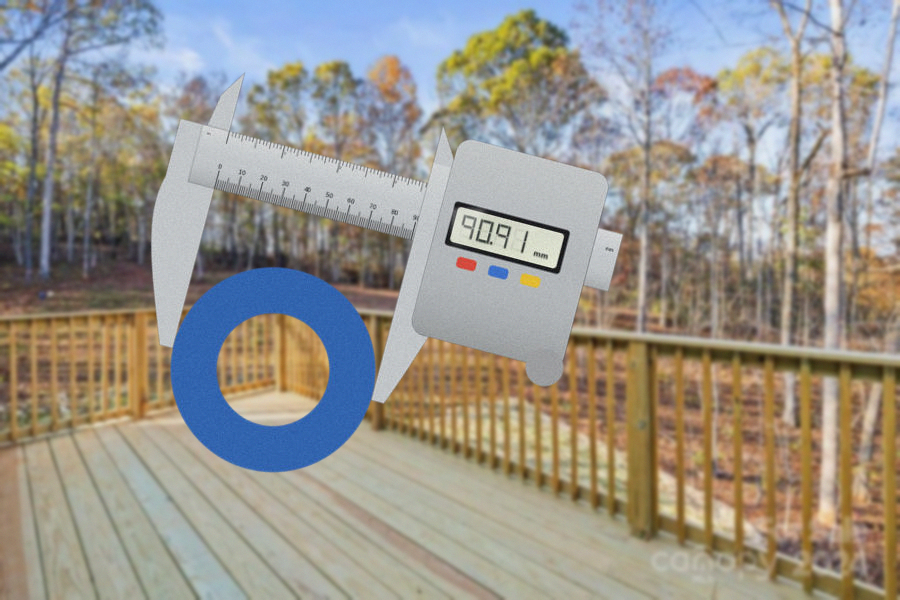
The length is 90.91mm
